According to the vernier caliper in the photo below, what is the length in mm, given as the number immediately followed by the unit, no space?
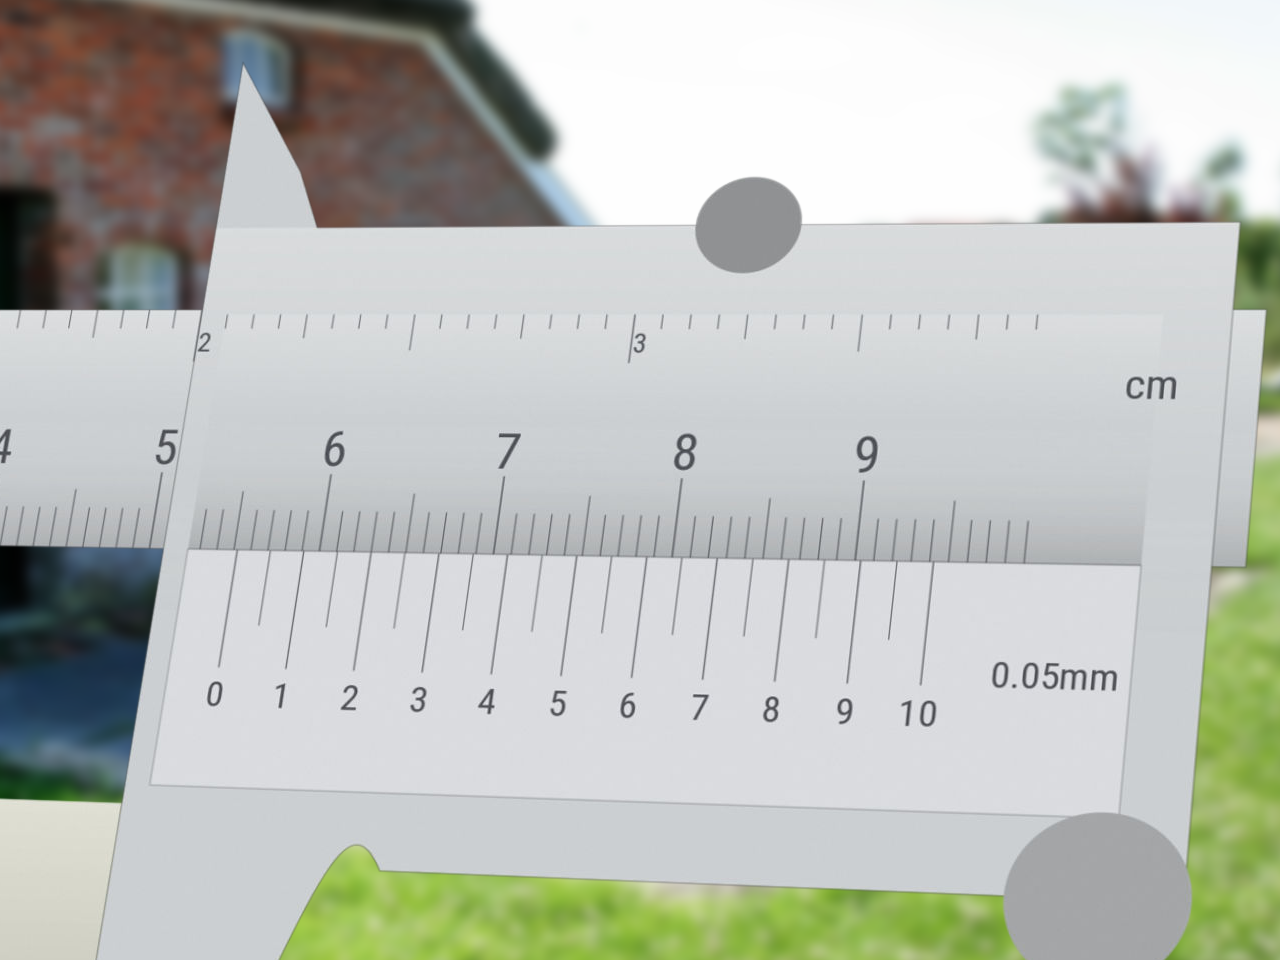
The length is 55.2mm
